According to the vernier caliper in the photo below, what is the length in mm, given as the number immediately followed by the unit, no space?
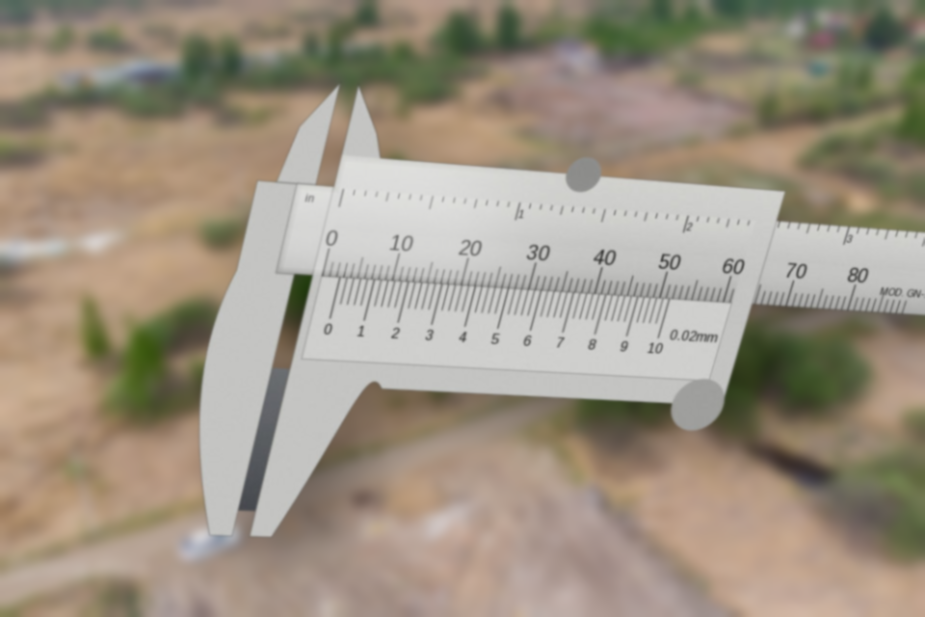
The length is 2.5mm
